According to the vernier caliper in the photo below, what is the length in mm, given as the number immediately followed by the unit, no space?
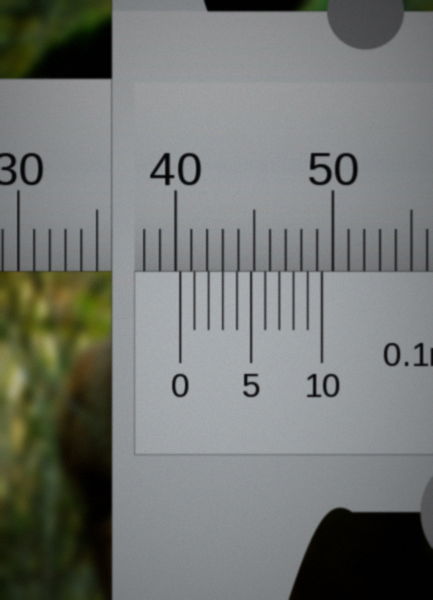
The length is 40.3mm
